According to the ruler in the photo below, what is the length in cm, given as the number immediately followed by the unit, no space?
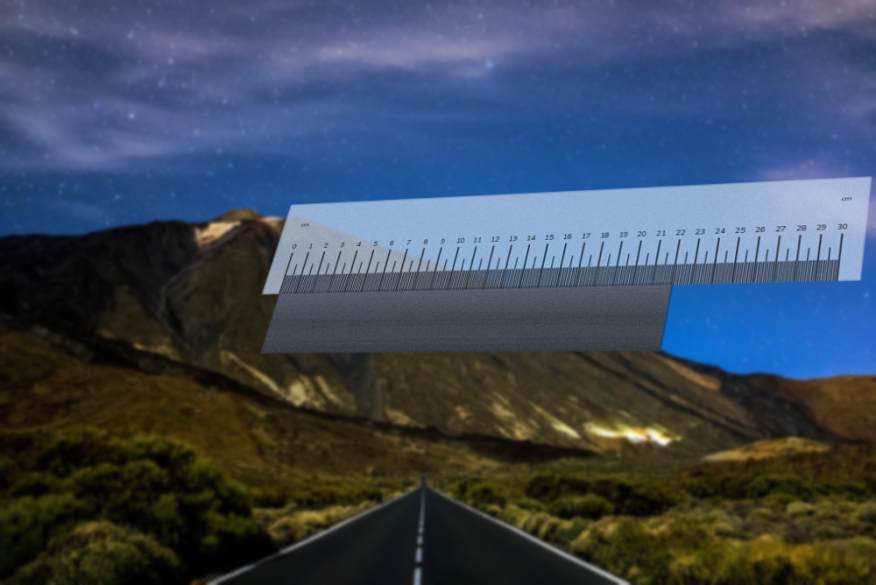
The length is 22cm
